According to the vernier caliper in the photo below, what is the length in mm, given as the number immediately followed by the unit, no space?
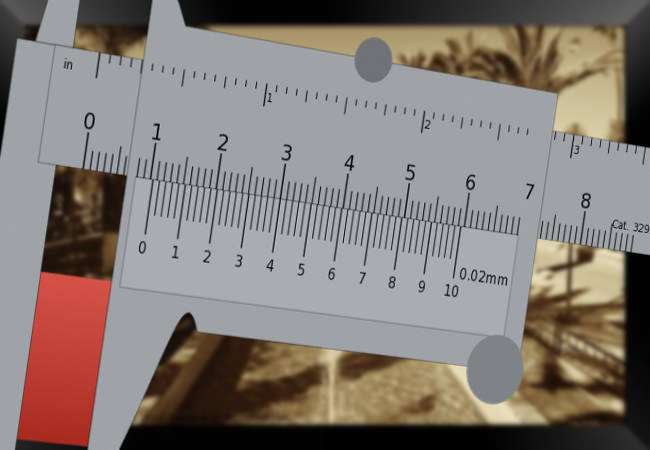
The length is 10.4mm
